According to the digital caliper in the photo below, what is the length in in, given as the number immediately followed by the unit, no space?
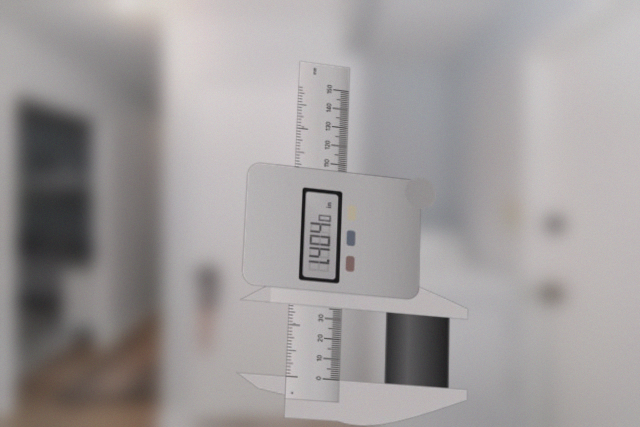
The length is 1.4040in
